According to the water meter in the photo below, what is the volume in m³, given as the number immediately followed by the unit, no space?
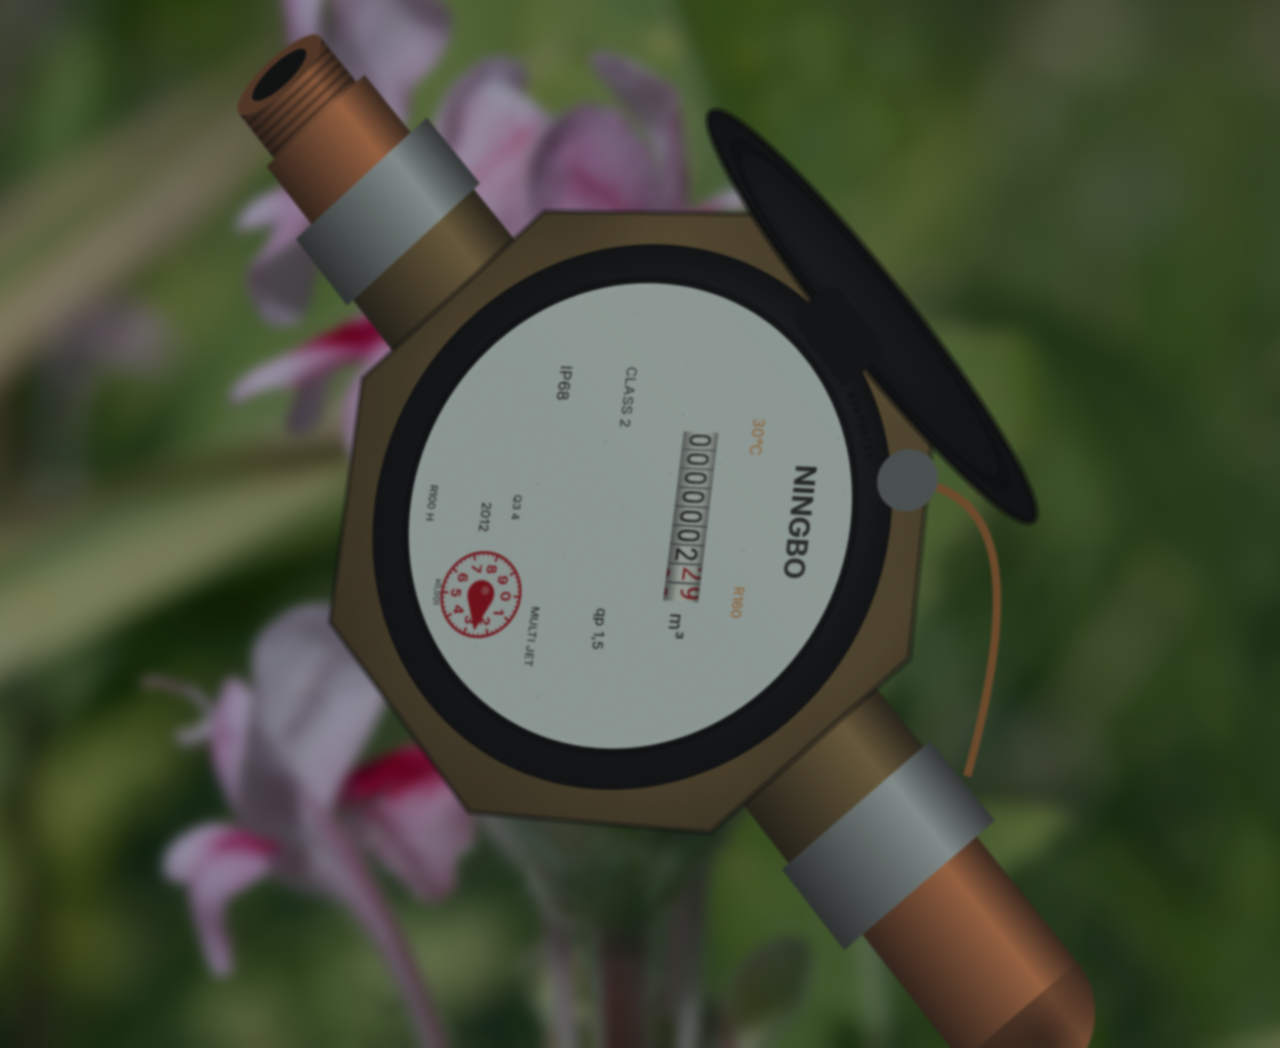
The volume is 2.292m³
